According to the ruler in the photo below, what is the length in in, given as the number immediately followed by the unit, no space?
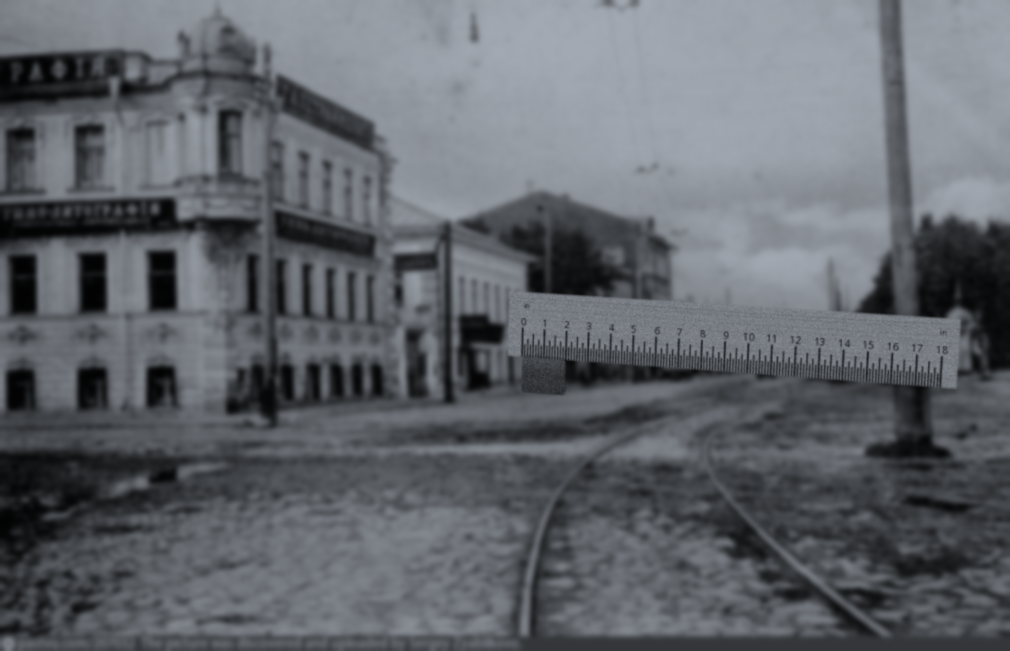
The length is 2in
